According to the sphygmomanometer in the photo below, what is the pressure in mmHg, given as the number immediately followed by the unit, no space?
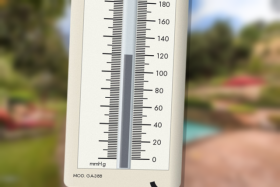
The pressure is 120mmHg
